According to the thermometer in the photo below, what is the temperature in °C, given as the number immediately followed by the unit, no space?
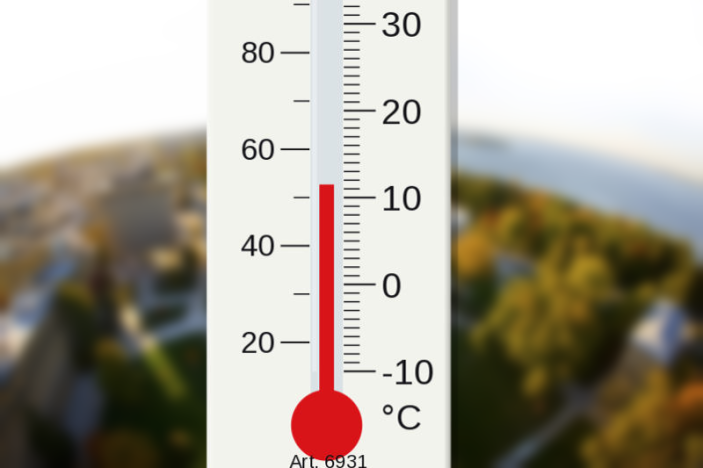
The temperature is 11.5°C
